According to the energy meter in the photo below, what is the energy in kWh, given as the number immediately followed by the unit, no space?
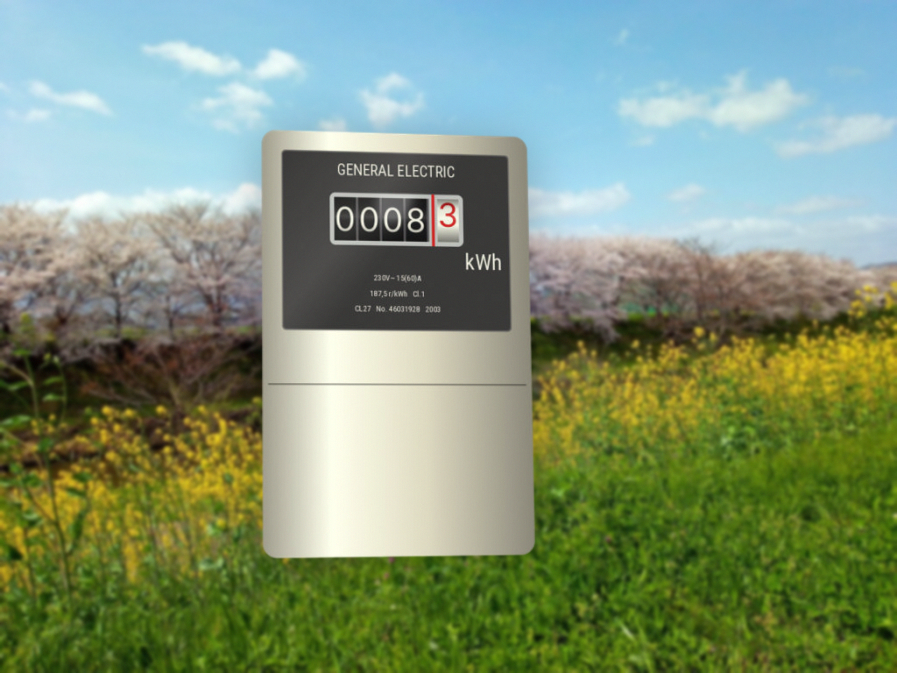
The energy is 8.3kWh
